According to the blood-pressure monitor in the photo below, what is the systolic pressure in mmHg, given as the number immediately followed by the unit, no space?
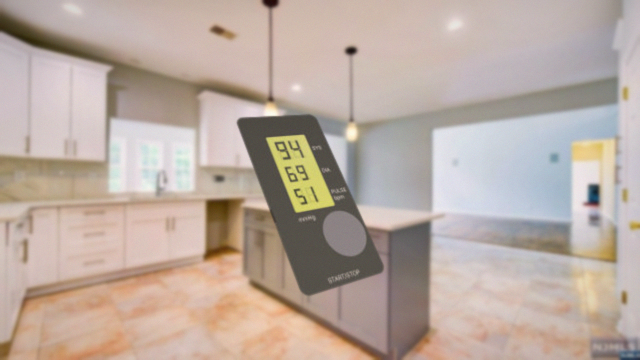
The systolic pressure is 94mmHg
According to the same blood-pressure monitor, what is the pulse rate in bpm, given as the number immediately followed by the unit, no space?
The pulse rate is 51bpm
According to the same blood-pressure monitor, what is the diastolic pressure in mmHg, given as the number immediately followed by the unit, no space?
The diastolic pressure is 69mmHg
